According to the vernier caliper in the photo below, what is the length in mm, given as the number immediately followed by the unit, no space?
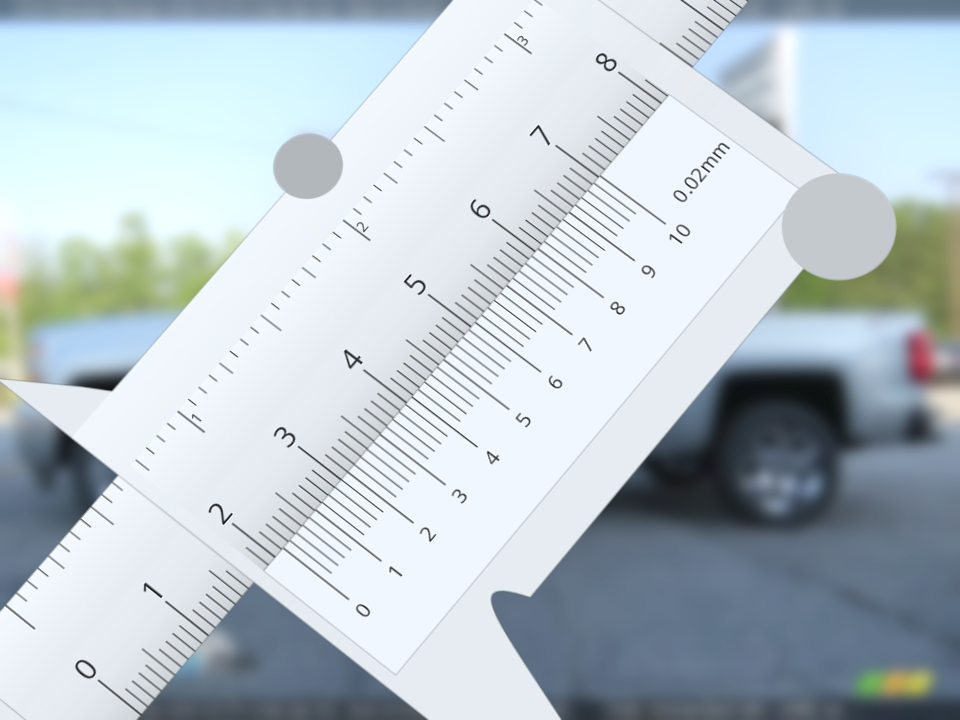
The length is 21.2mm
